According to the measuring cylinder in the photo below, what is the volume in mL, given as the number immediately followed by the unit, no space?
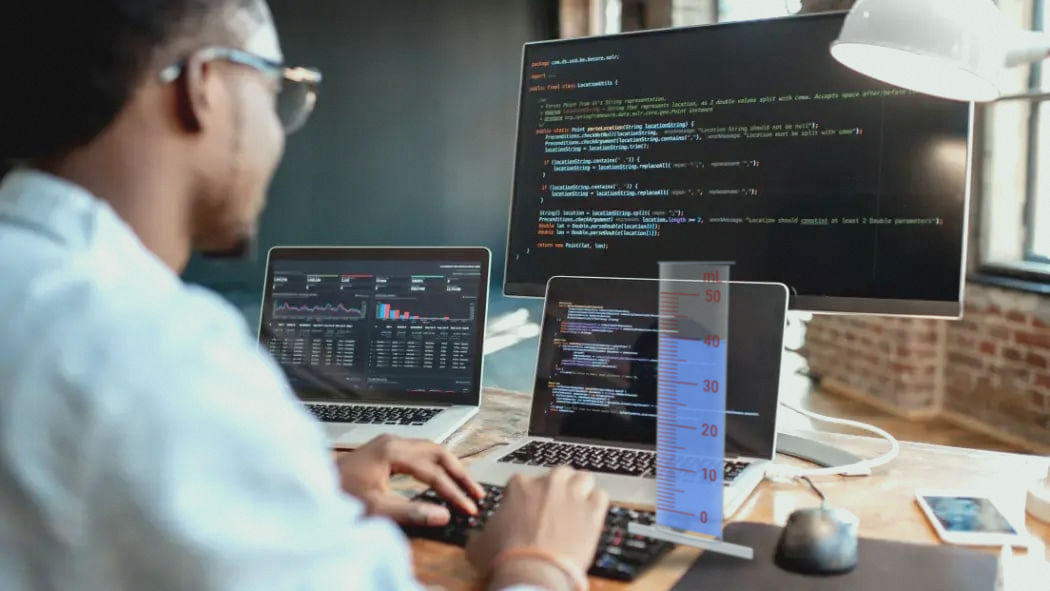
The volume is 40mL
